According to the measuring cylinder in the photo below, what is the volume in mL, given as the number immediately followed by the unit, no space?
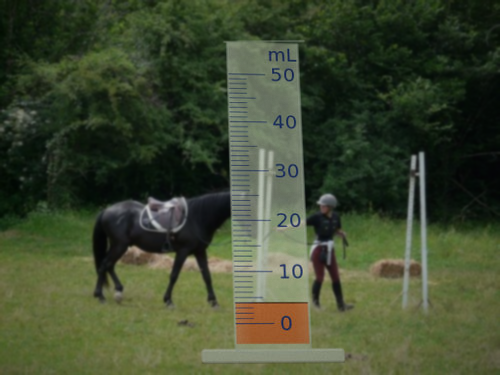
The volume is 4mL
